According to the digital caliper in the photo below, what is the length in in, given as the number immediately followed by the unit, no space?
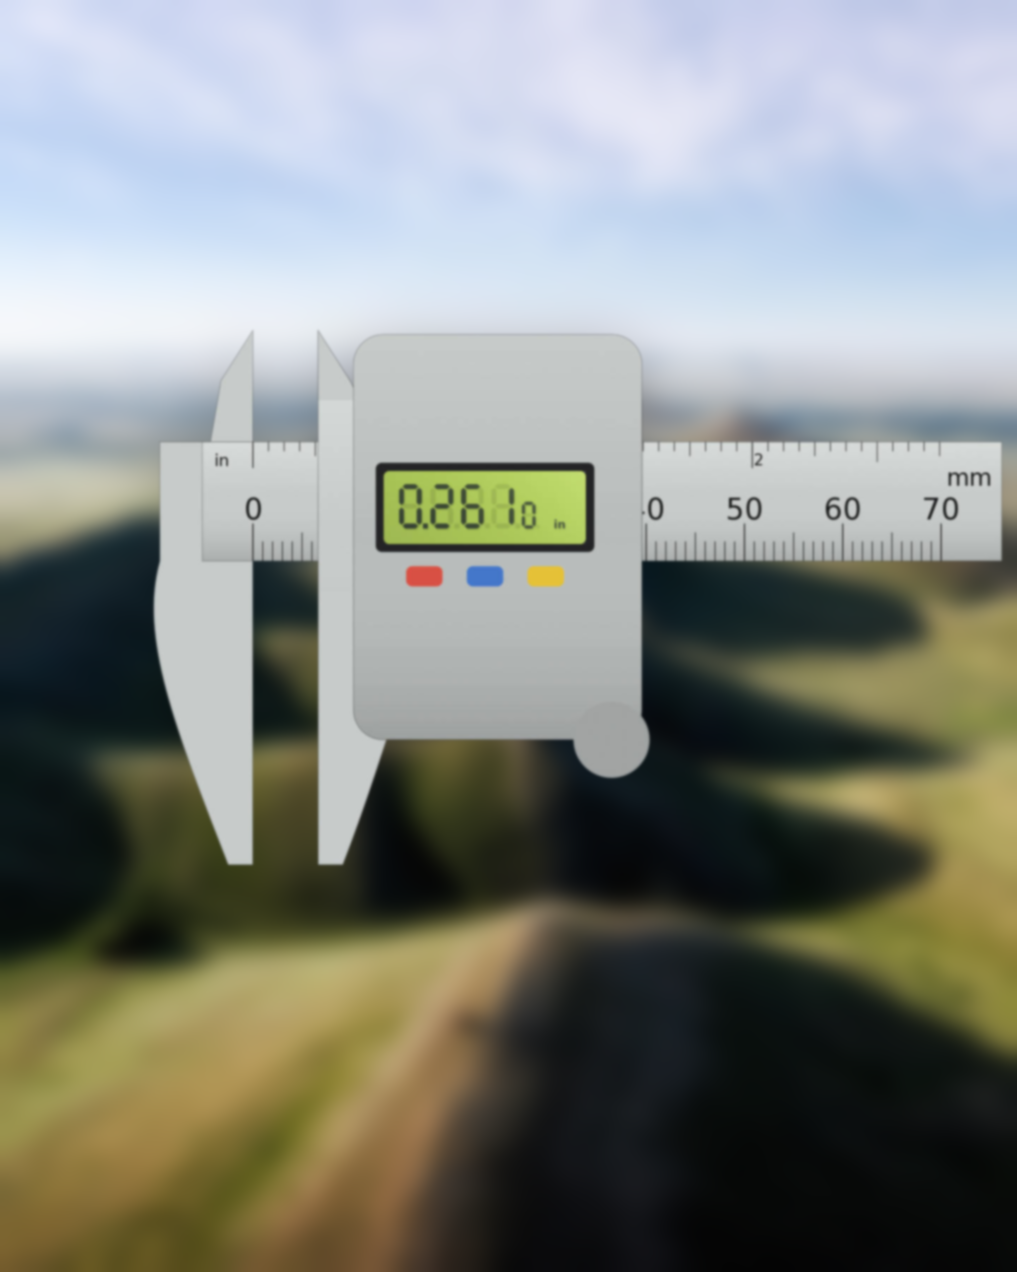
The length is 0.2610in
